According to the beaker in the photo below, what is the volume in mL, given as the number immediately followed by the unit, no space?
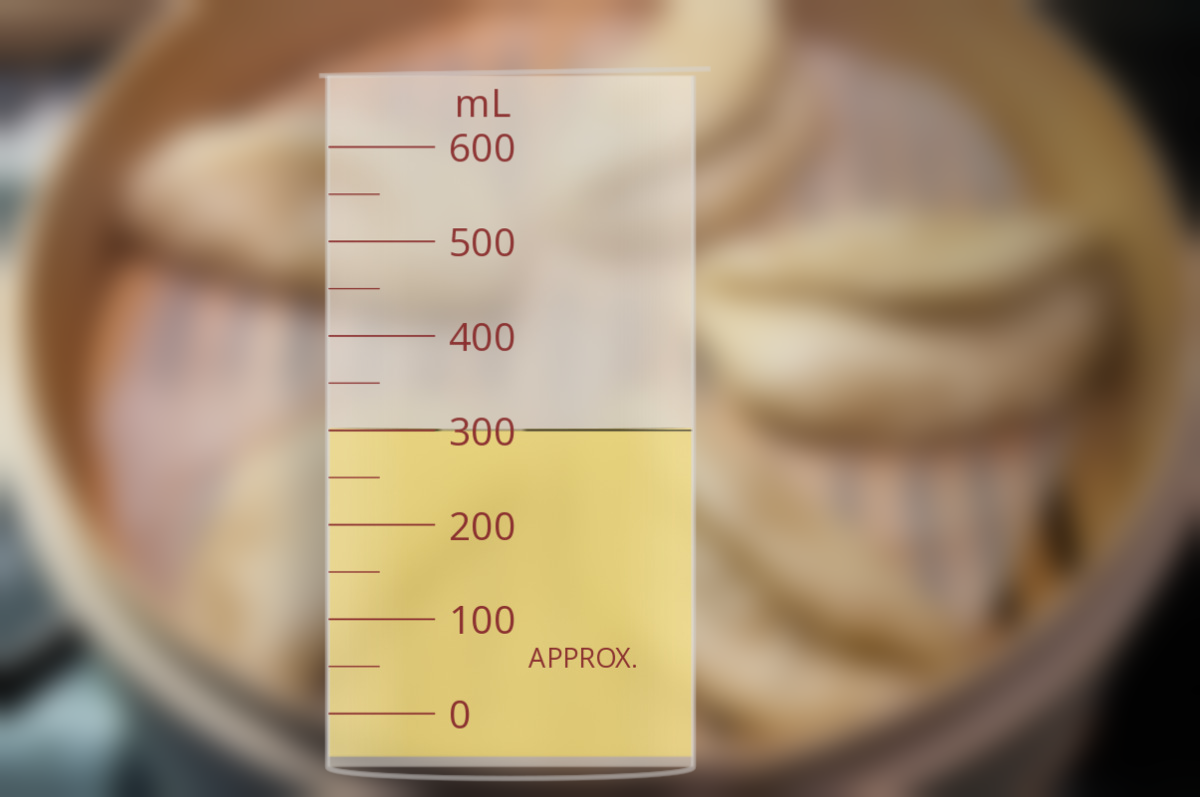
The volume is 300mL
